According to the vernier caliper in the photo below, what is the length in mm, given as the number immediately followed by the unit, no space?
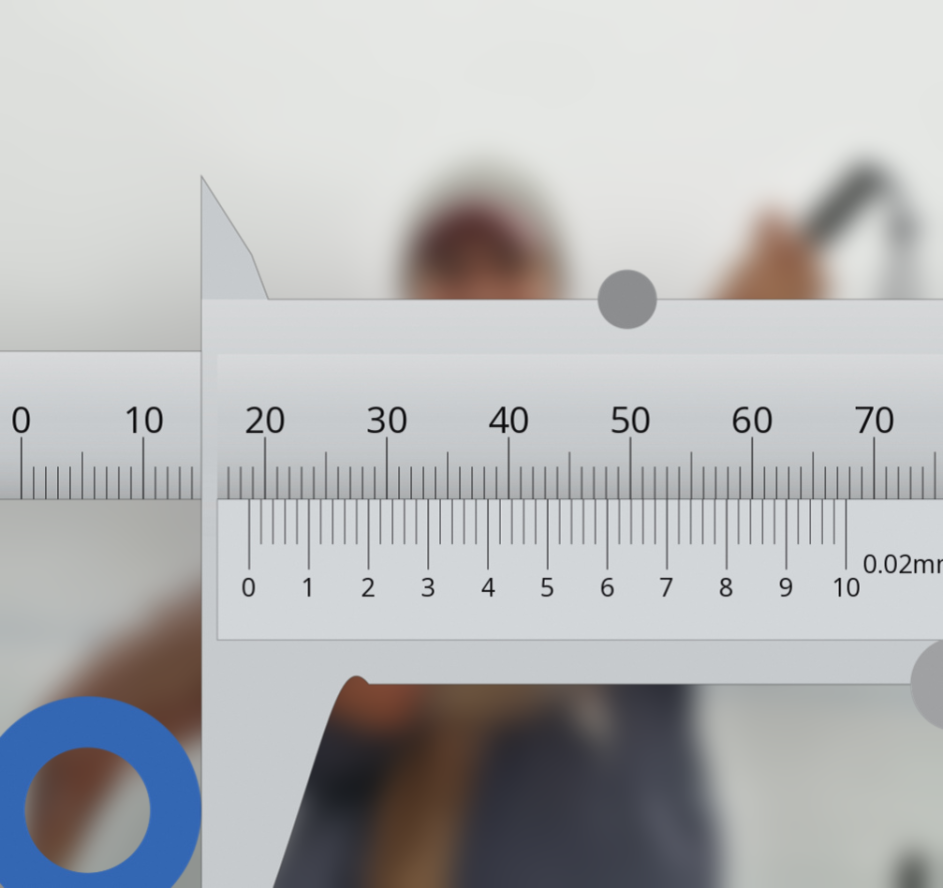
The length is 18.7mm
